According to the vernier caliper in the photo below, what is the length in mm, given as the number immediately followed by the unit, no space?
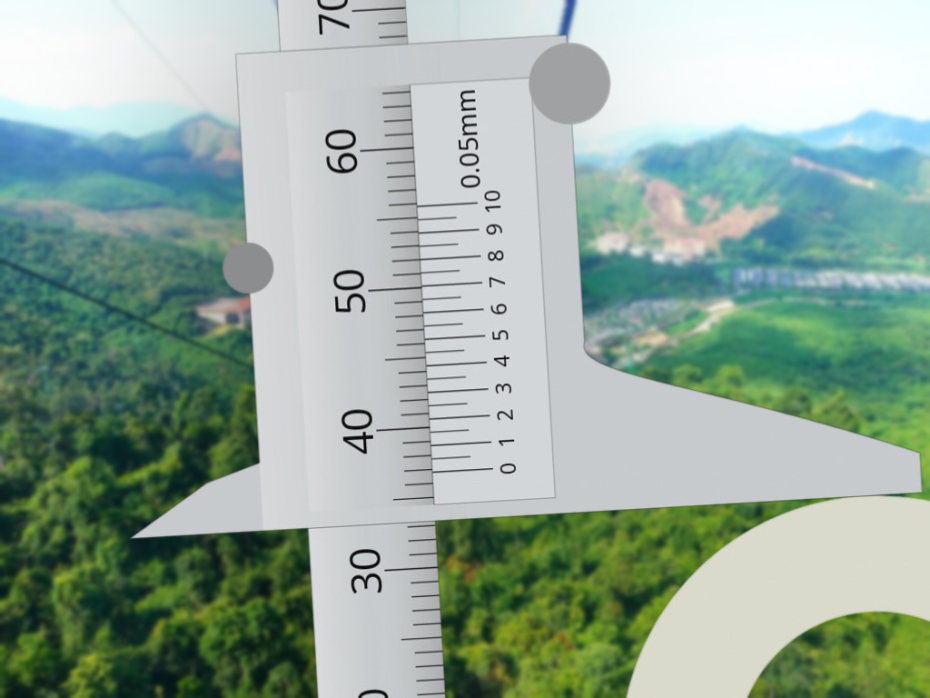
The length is 36.8mm
